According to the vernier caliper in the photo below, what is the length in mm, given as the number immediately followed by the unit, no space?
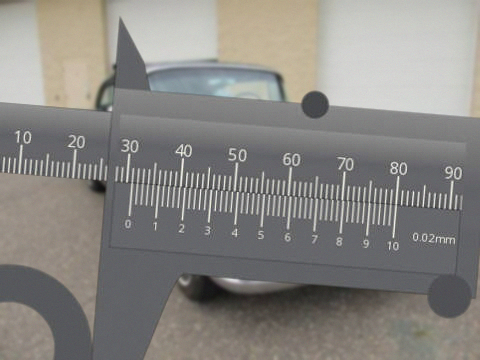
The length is 31.0mm
